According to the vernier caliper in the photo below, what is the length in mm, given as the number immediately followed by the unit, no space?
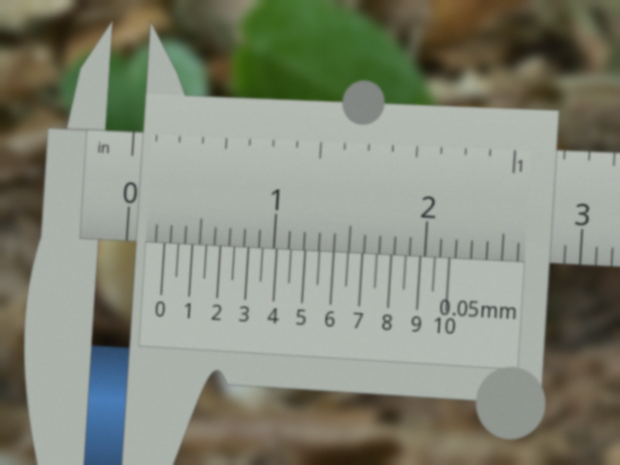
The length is 2.6mm
